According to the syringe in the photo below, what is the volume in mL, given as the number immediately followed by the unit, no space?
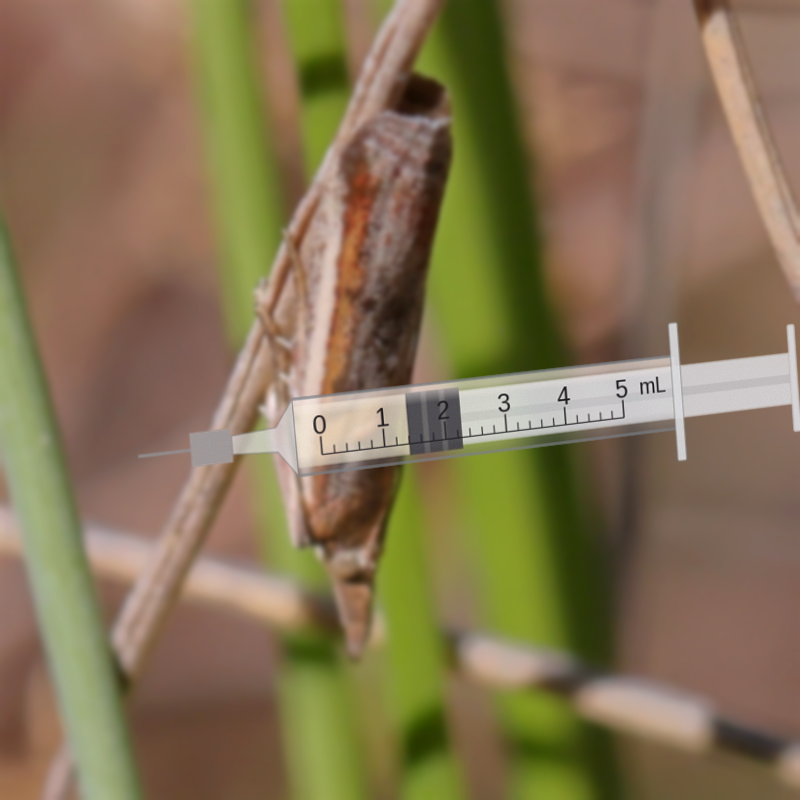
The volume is 1.4mL
